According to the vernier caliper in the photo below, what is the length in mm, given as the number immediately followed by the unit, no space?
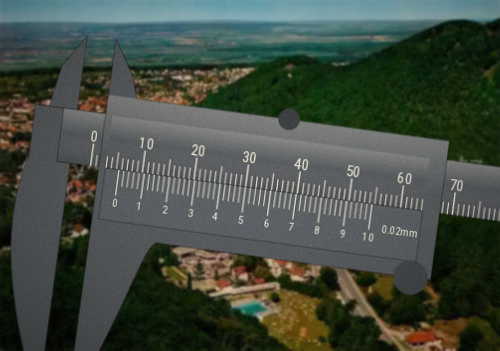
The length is 5.5mm
